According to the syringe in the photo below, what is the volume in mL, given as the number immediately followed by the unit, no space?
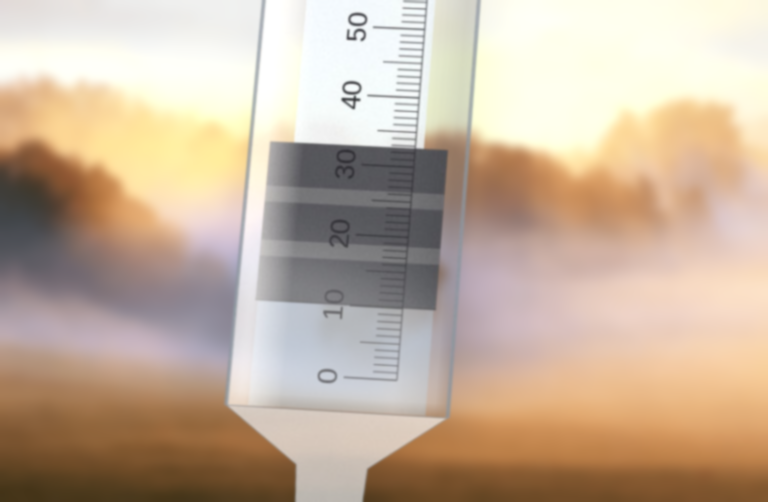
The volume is 10mL
